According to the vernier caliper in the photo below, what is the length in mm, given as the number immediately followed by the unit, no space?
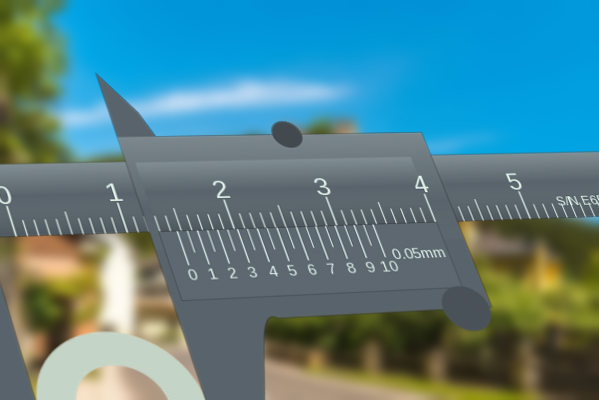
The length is 14.6mm
